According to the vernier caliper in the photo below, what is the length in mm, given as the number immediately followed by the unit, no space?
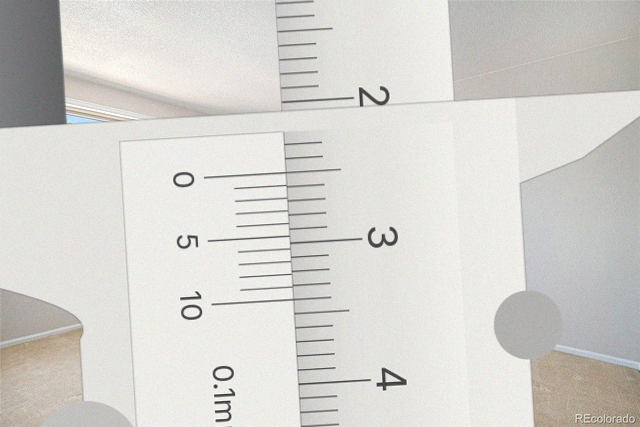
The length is 25.0mm
